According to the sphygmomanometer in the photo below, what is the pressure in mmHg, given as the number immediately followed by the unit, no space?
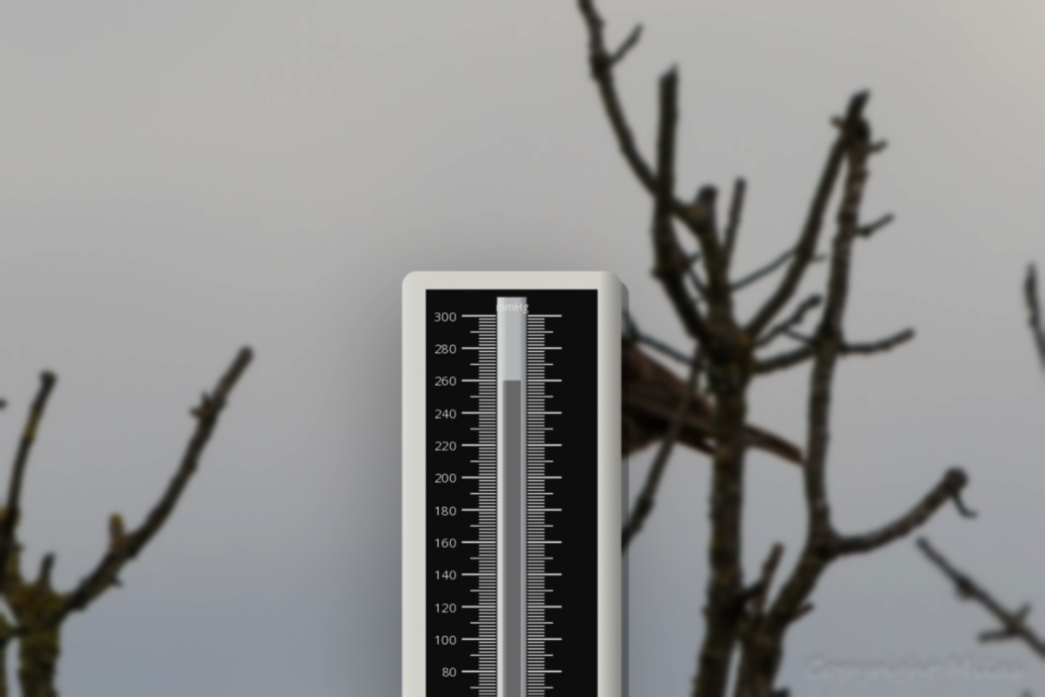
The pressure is 260mmHg
